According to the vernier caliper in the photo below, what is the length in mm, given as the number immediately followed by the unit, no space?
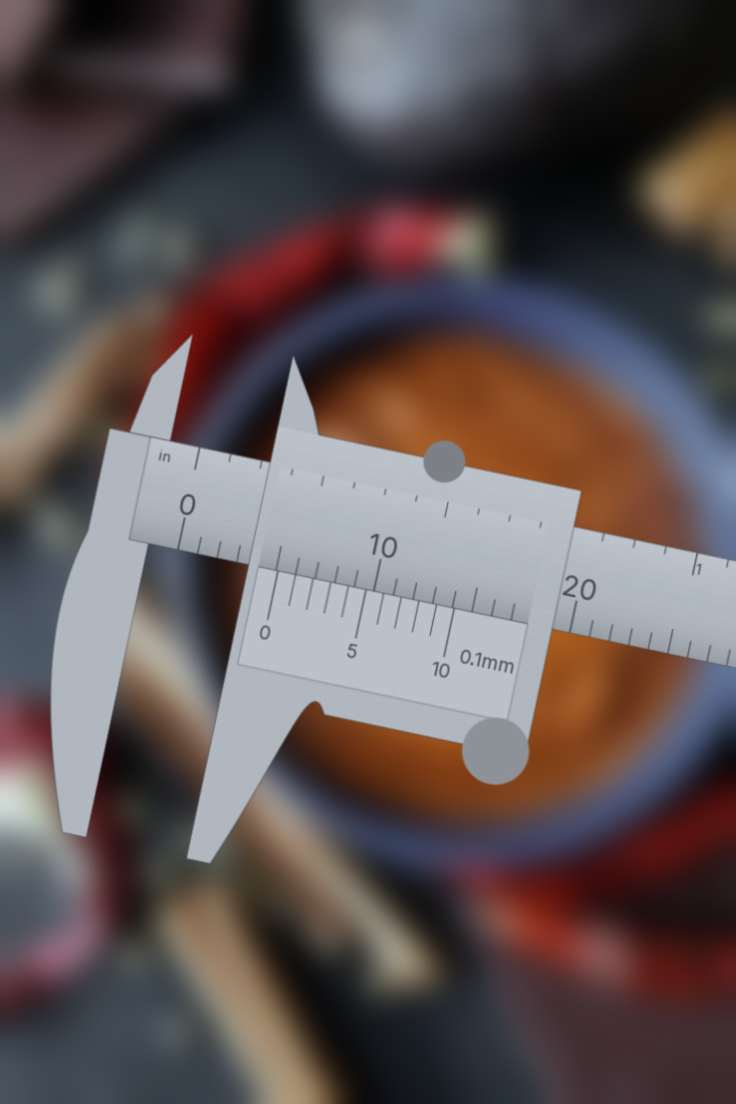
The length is 5.1mm
